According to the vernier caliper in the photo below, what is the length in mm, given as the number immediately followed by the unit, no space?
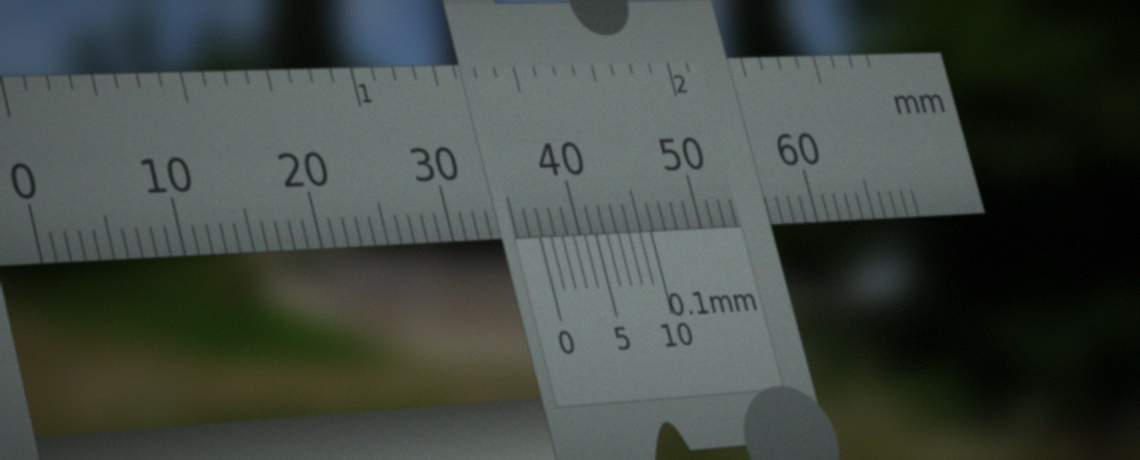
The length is 36.8mm
